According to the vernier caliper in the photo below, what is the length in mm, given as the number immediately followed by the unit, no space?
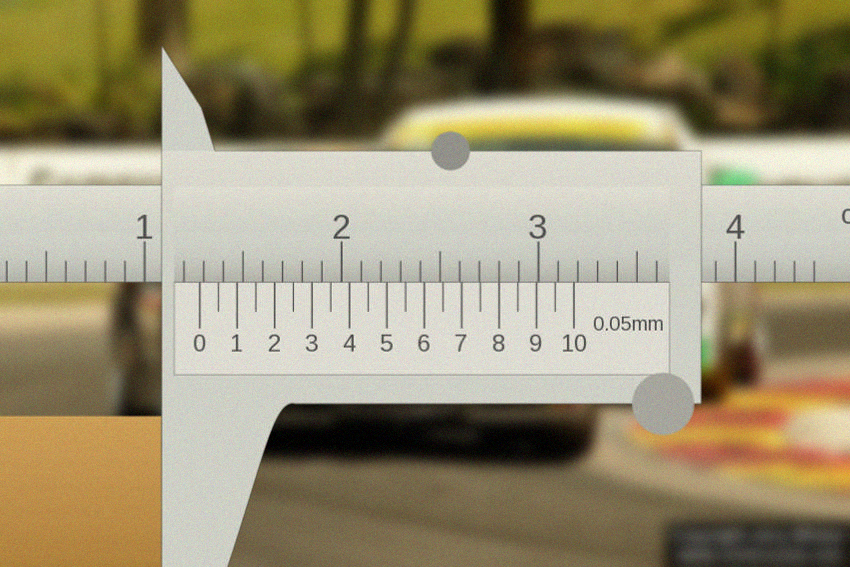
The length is 12.8mm
